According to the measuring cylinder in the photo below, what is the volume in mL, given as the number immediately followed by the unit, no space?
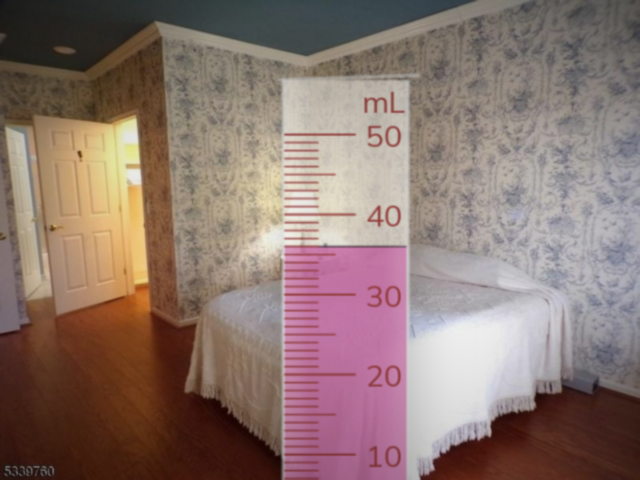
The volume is 36mL
